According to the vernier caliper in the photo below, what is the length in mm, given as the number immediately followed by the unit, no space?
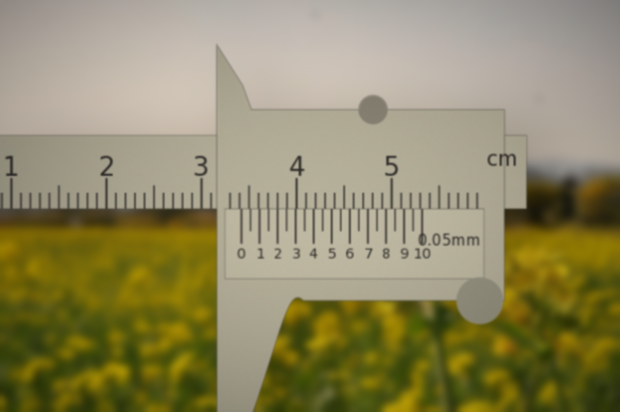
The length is 34.2mm
